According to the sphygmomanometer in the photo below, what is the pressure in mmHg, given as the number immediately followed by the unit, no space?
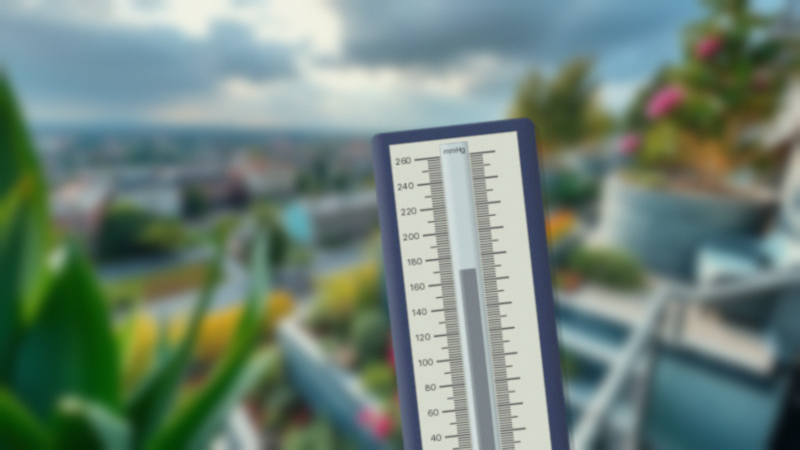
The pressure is 170mmHg
